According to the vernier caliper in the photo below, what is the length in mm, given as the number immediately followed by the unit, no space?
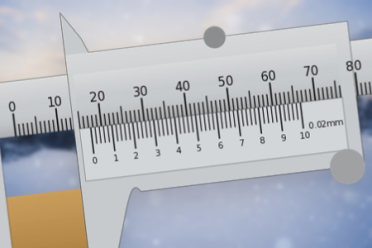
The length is 17.5mm
